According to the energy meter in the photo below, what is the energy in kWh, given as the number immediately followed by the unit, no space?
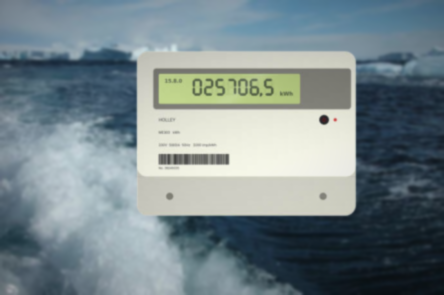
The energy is 25706.5kWh
